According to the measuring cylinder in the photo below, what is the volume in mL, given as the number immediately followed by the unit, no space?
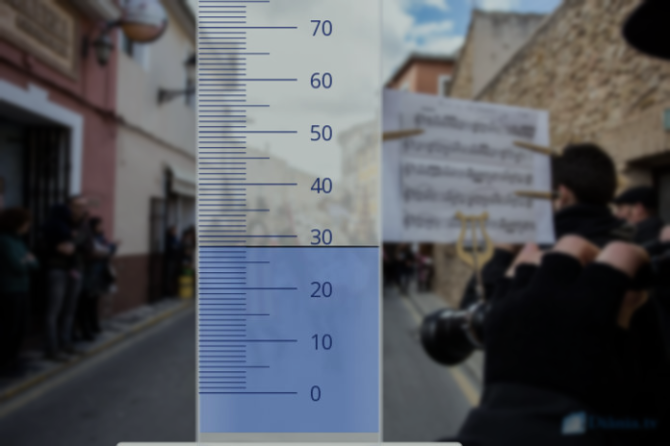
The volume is 28mL
